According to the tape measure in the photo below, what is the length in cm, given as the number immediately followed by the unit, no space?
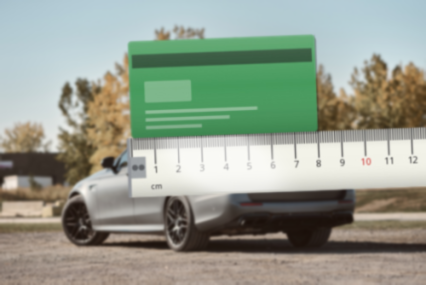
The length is 8cm
